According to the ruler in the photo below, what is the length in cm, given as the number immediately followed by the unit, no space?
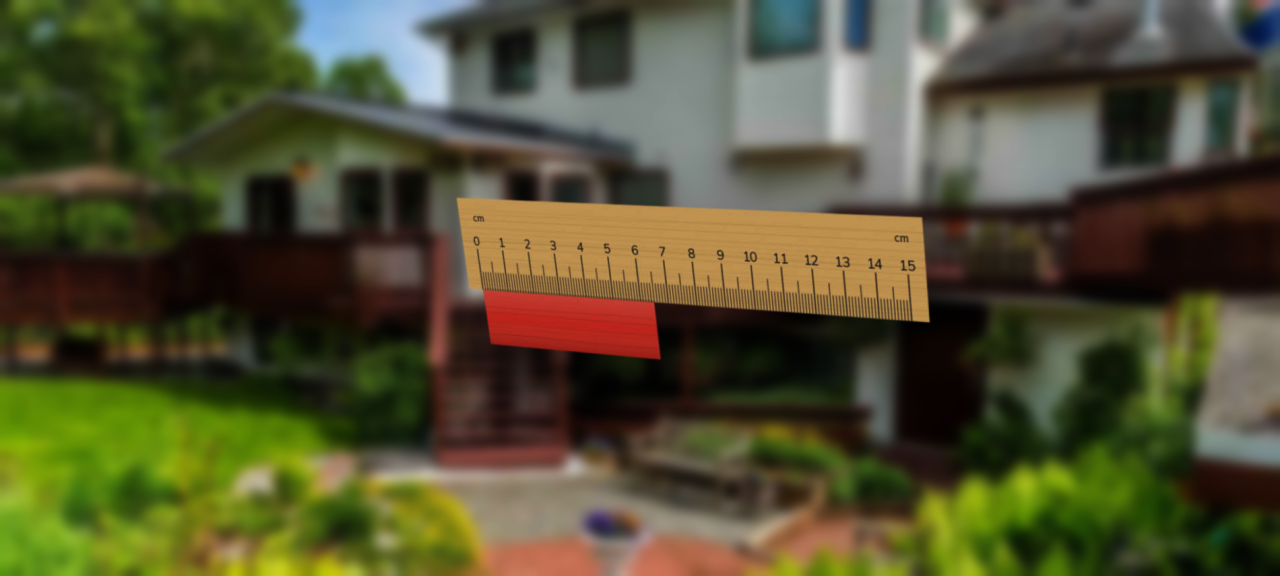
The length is 6.5cm
